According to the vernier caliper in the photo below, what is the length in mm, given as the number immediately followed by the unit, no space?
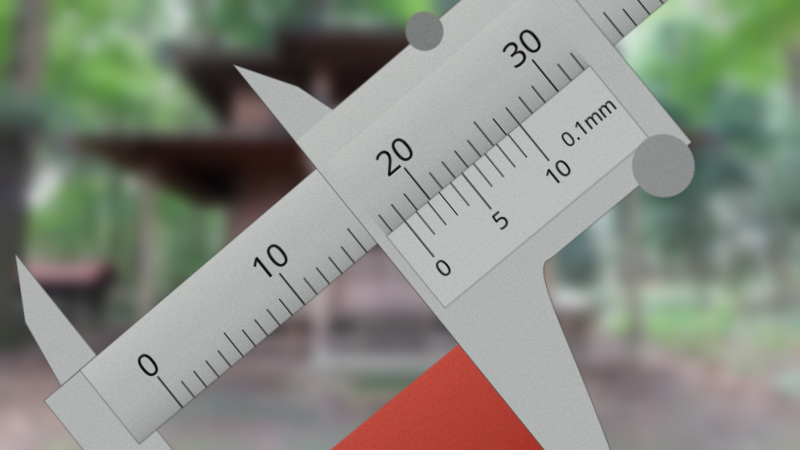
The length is 18.0mm
